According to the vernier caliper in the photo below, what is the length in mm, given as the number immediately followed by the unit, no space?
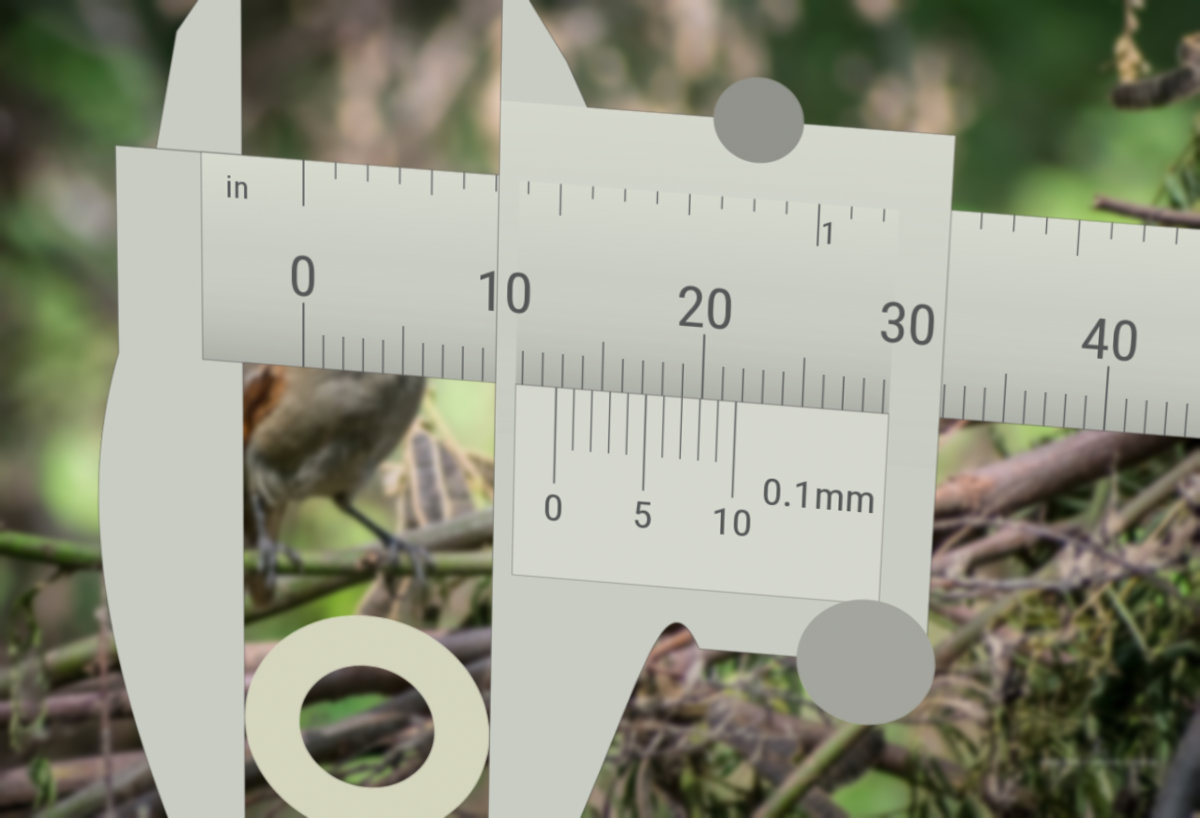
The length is 12.7mm
